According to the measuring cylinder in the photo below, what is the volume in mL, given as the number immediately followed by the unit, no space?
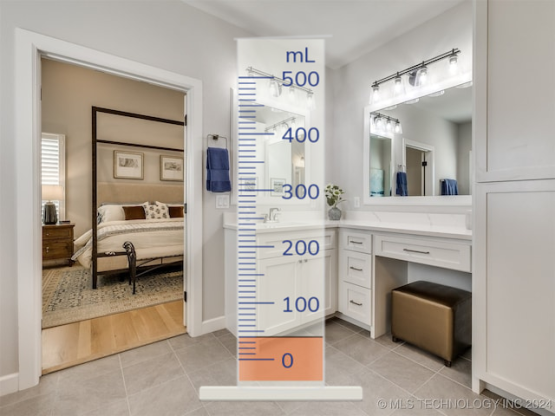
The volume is 40mL
